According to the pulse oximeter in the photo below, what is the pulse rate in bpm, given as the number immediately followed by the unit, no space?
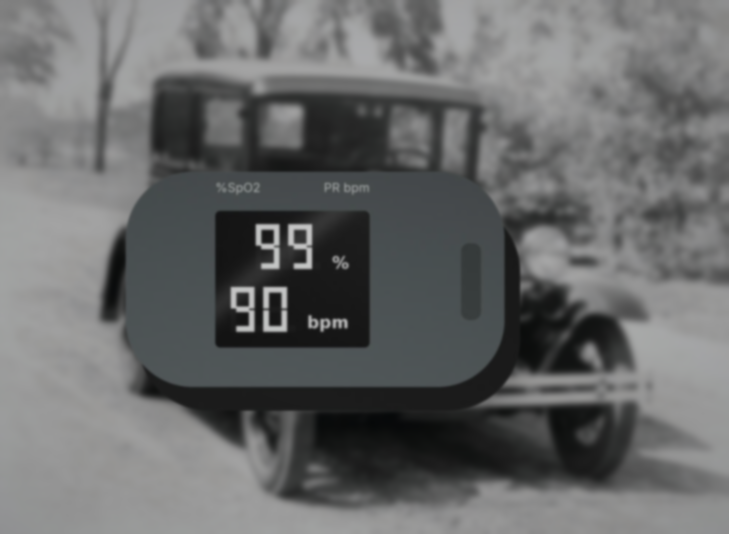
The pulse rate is 90bpm
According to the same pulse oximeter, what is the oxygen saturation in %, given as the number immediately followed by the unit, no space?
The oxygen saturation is 99%
